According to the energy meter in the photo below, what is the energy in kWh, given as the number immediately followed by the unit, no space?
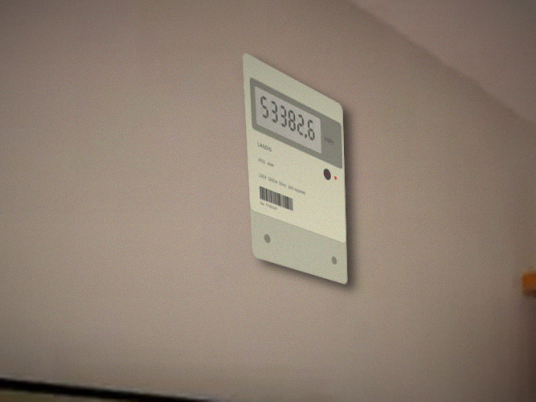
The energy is 53382.6kWh
